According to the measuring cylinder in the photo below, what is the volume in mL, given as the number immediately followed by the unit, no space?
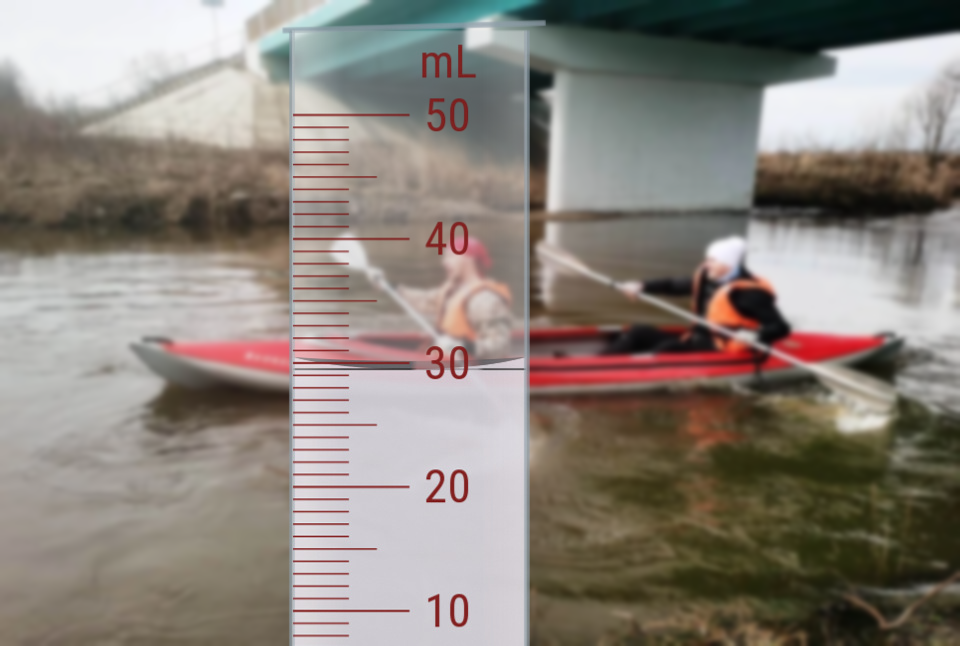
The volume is 29.5mL
